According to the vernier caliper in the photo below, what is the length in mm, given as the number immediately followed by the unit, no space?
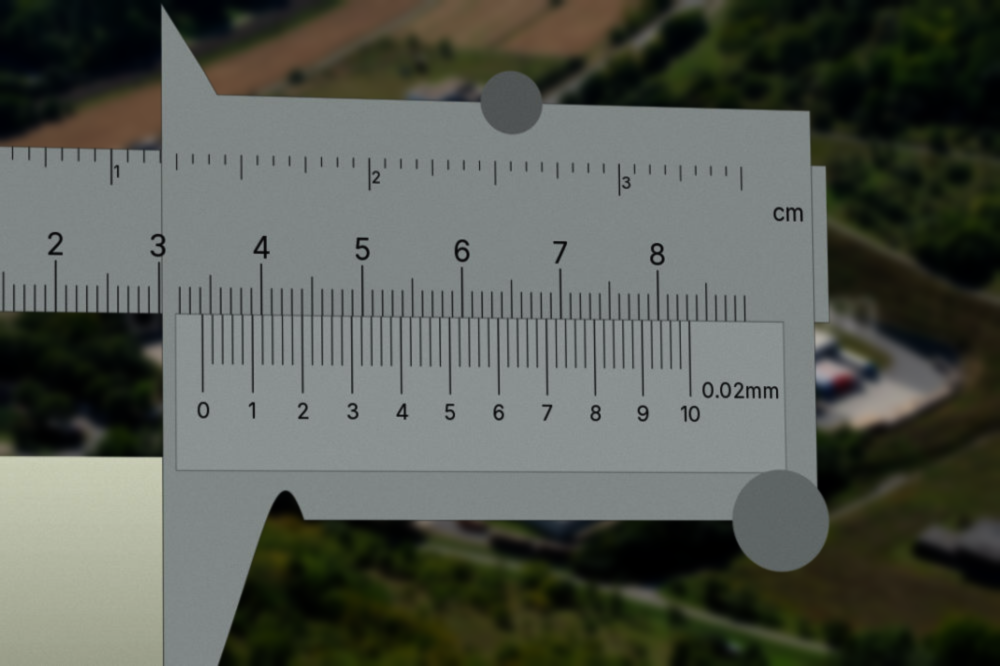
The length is 34.2mm
